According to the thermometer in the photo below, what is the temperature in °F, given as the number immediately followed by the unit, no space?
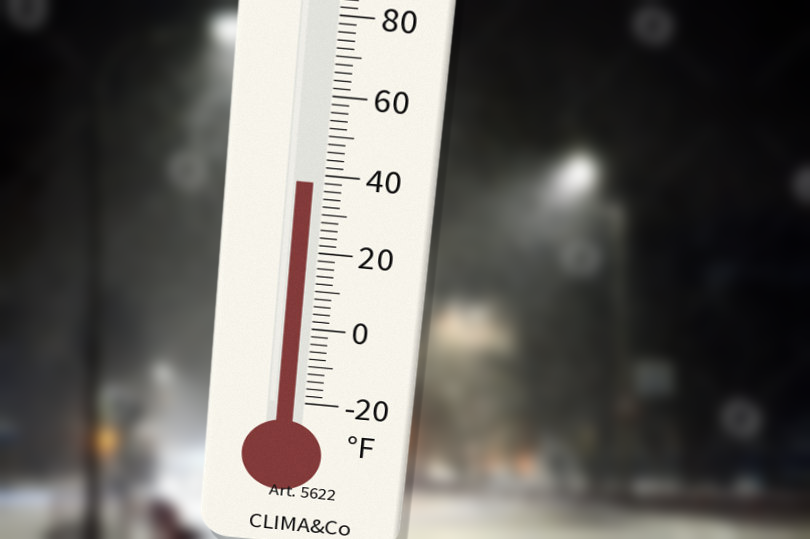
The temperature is 38°F
